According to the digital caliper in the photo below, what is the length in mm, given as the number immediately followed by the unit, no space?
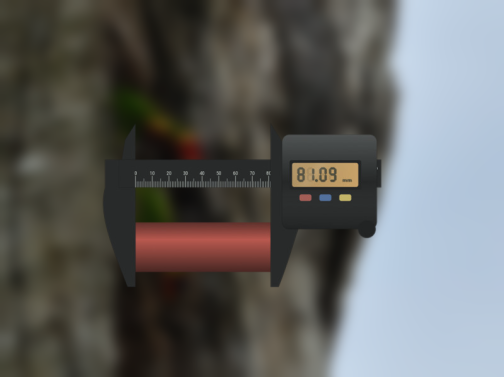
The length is 81.09mm
